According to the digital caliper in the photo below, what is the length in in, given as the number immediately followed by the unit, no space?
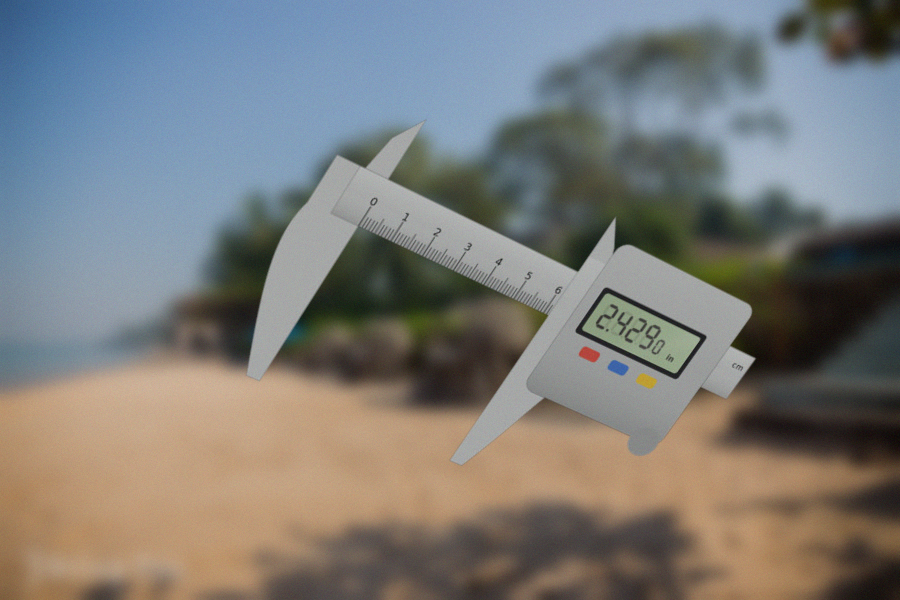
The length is 2.4290in
